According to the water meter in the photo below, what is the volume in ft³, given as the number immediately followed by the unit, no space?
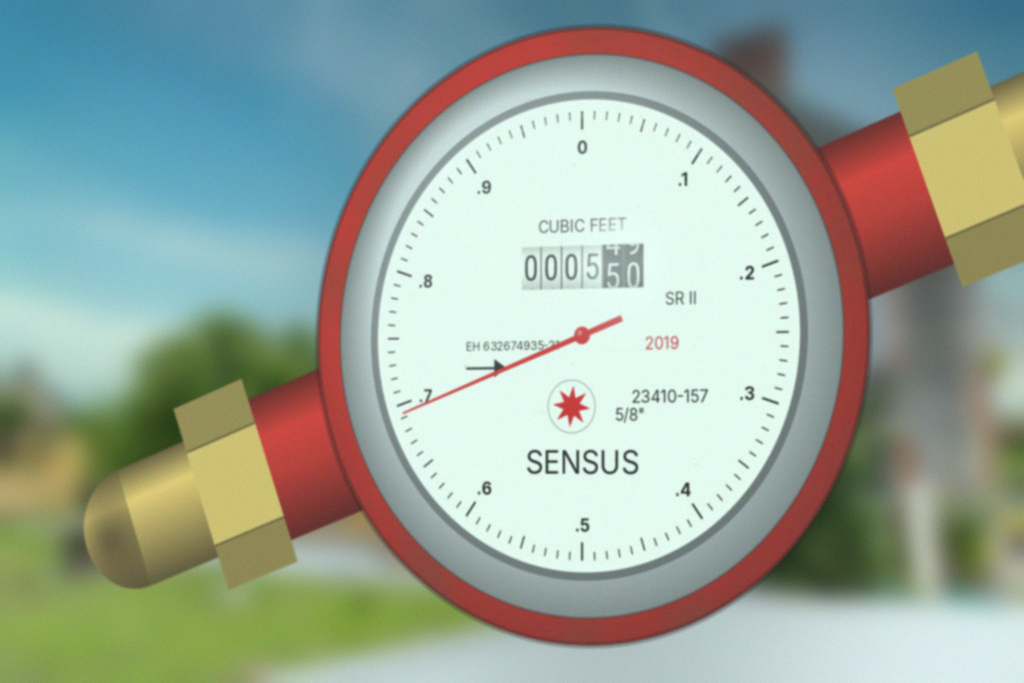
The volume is 549.69ft³
